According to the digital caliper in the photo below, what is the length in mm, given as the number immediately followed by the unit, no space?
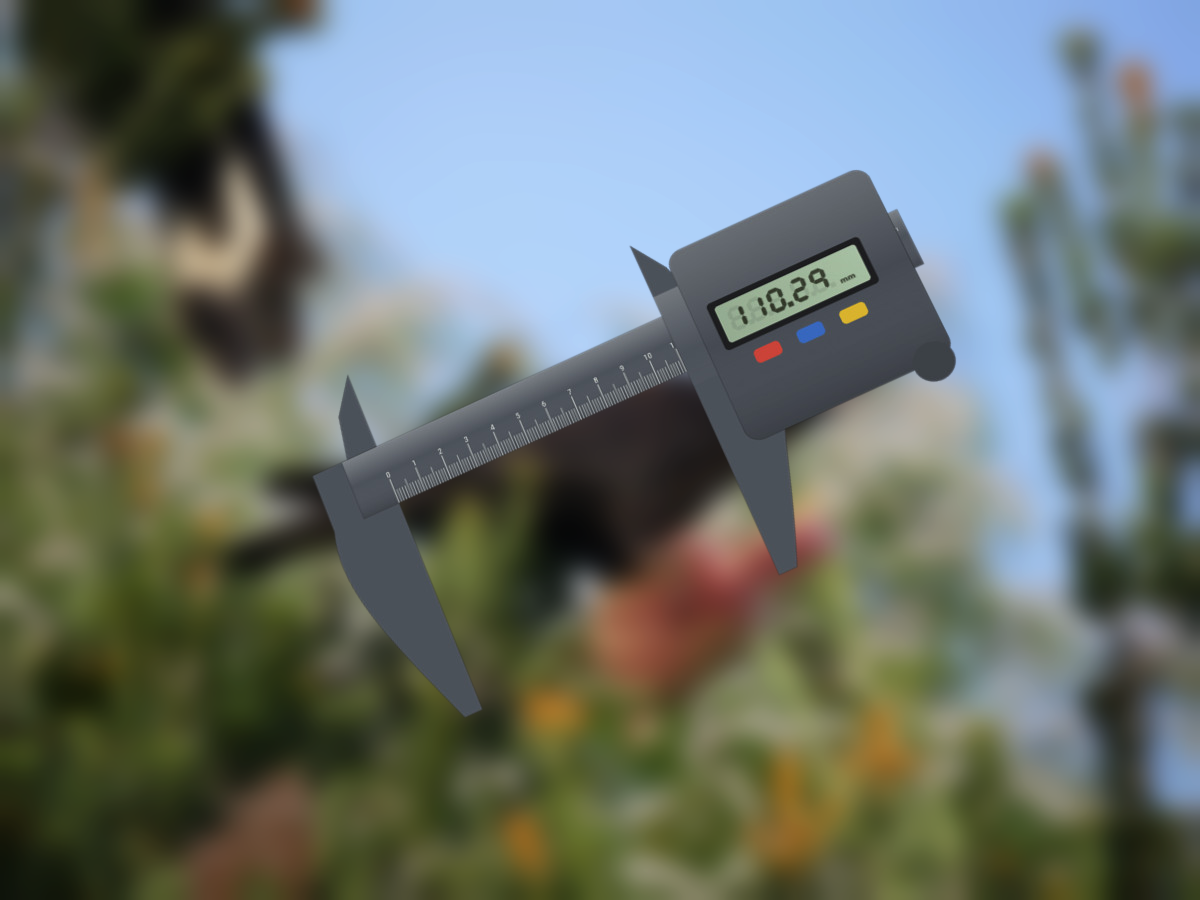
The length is 110.29mm
